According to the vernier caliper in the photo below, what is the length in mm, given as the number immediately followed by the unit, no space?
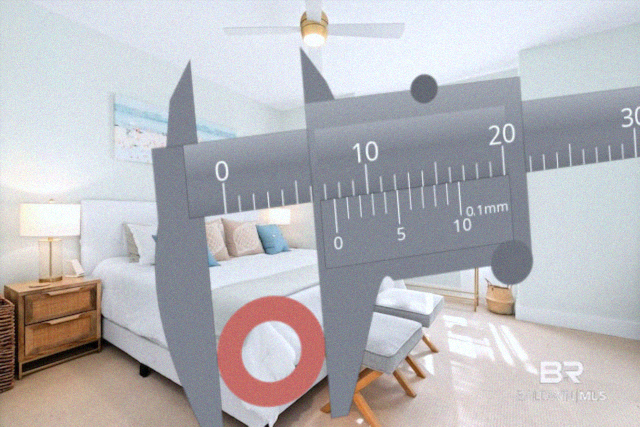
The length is 7.6mm
